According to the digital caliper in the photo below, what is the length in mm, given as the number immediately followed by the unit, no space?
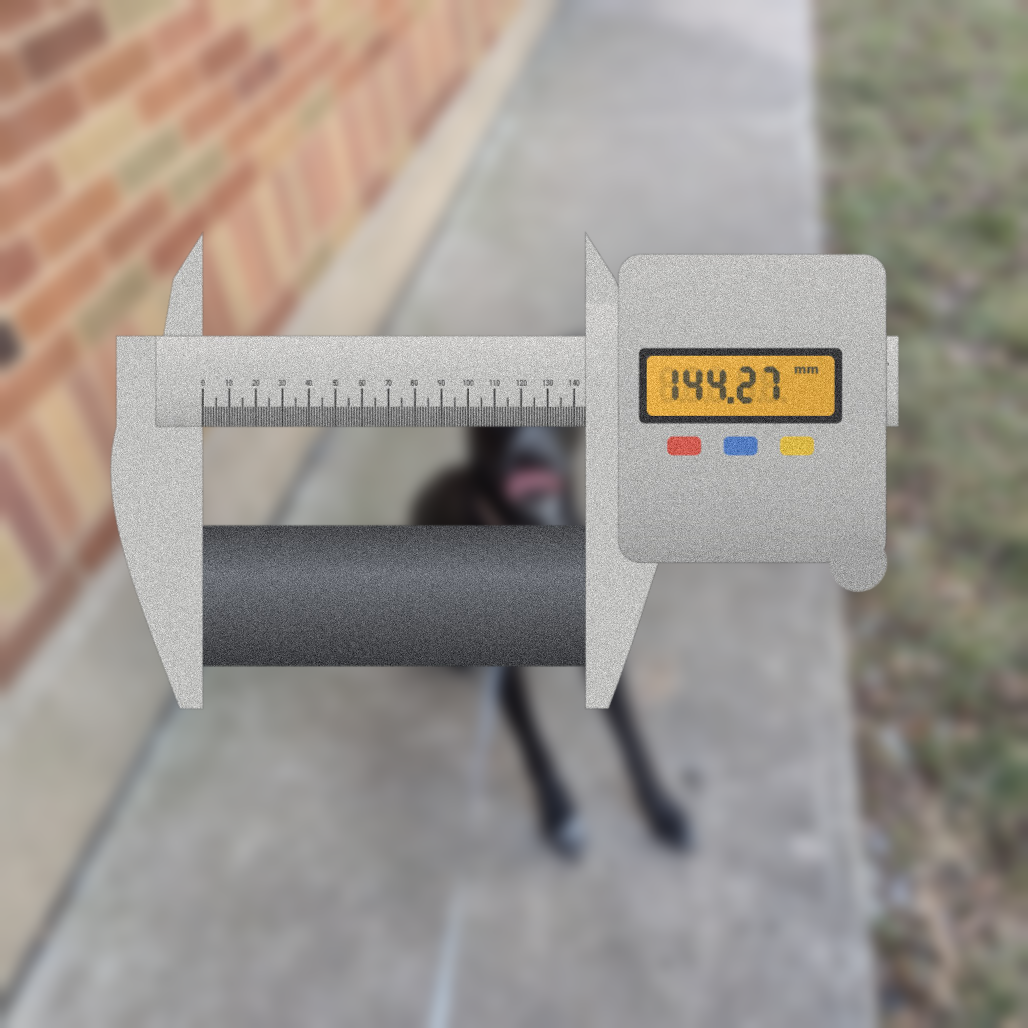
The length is 144.27mm
